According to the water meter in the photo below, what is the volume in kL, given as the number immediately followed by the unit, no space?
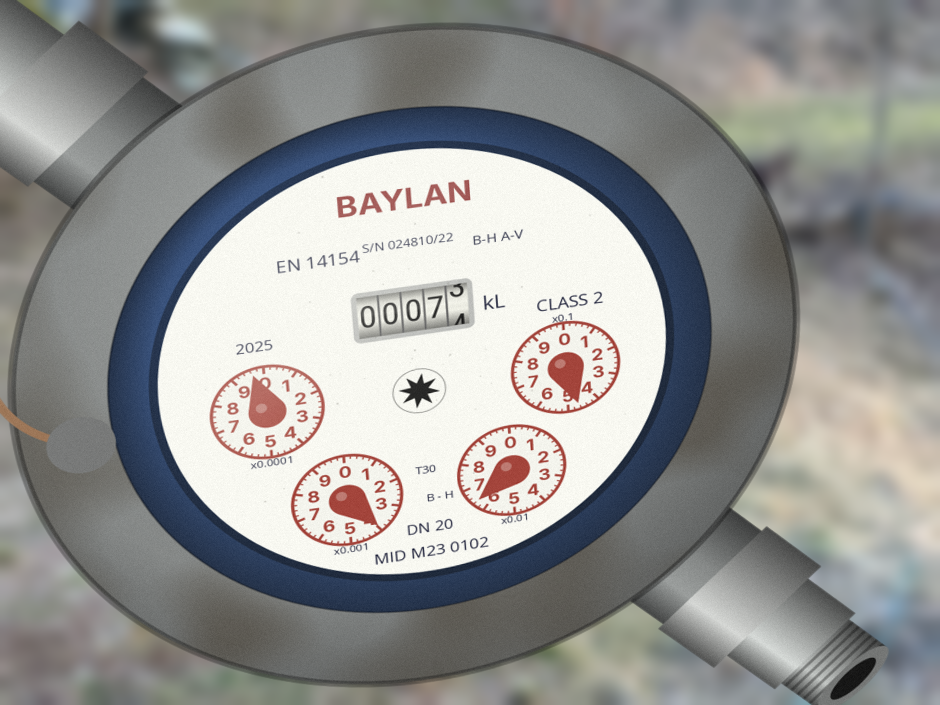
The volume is 73.4639kL
